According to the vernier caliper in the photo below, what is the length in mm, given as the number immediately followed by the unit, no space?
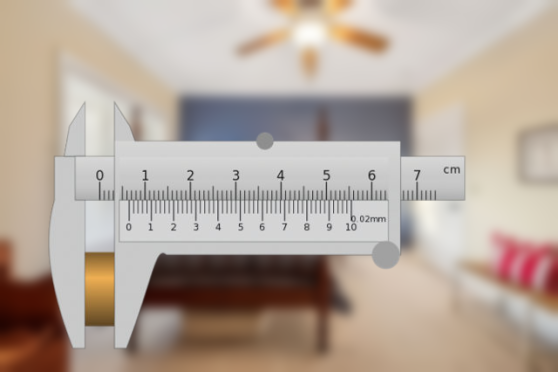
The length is 6.5mm
